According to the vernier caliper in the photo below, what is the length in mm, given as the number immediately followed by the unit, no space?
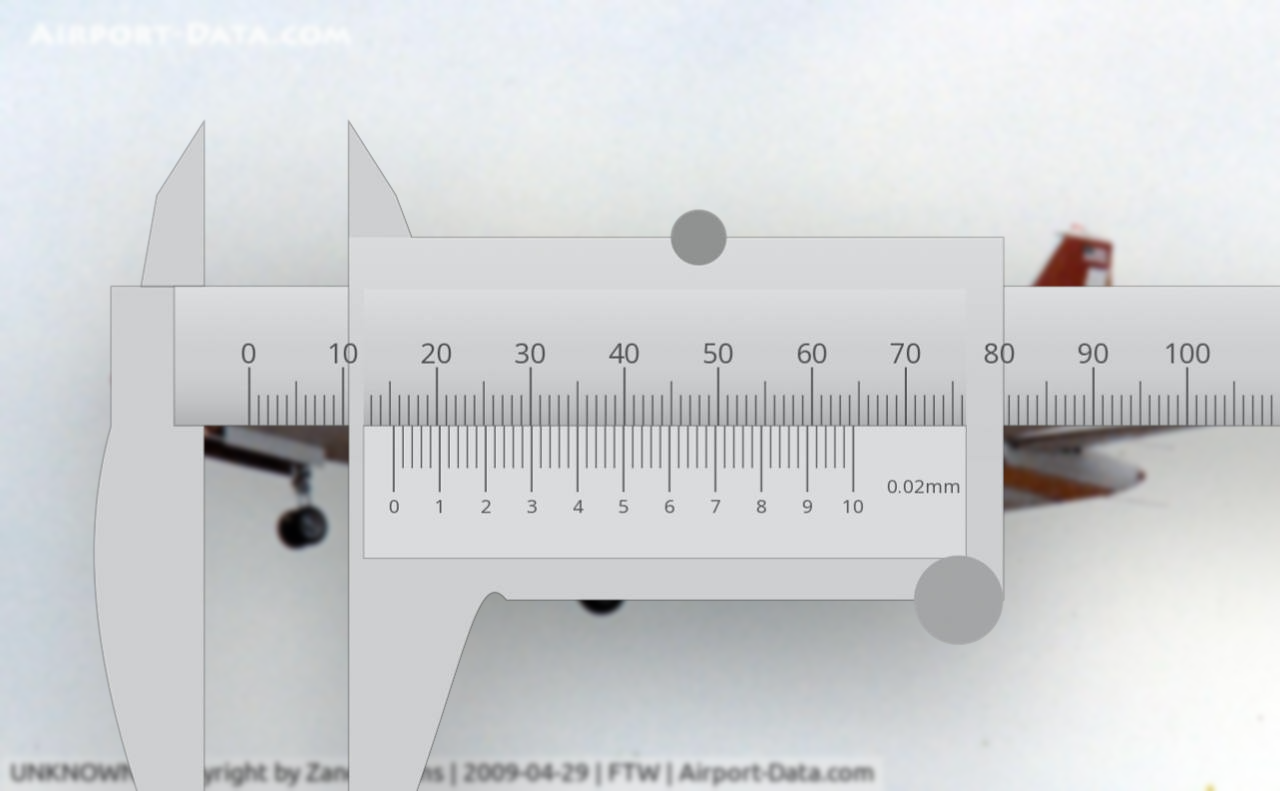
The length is 15.4mm
